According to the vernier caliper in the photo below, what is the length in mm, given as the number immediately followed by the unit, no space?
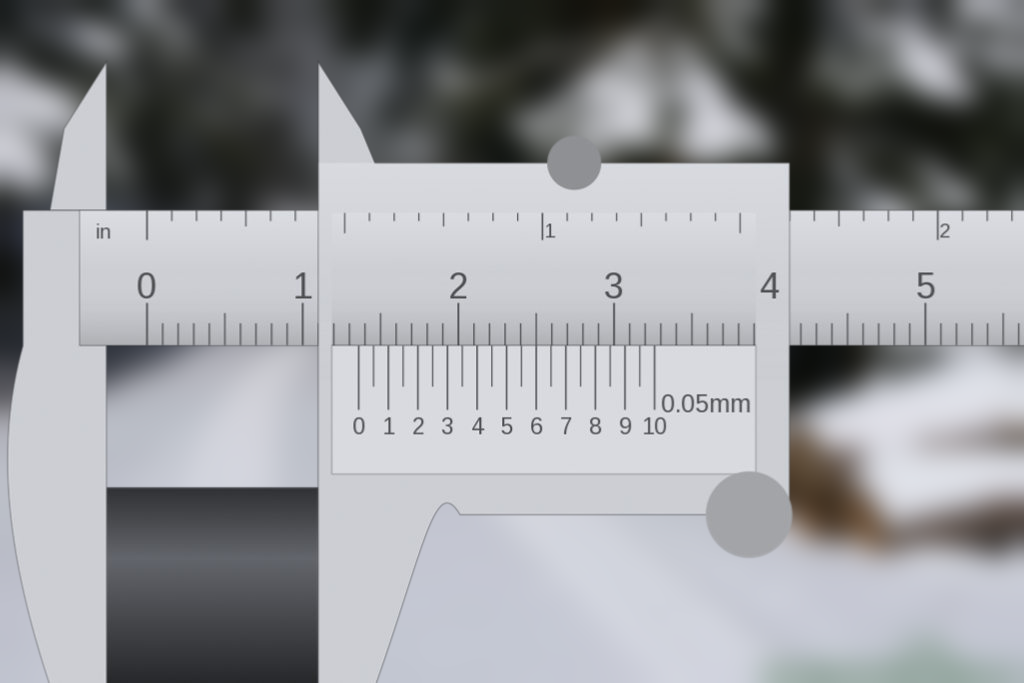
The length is 13.6mm
